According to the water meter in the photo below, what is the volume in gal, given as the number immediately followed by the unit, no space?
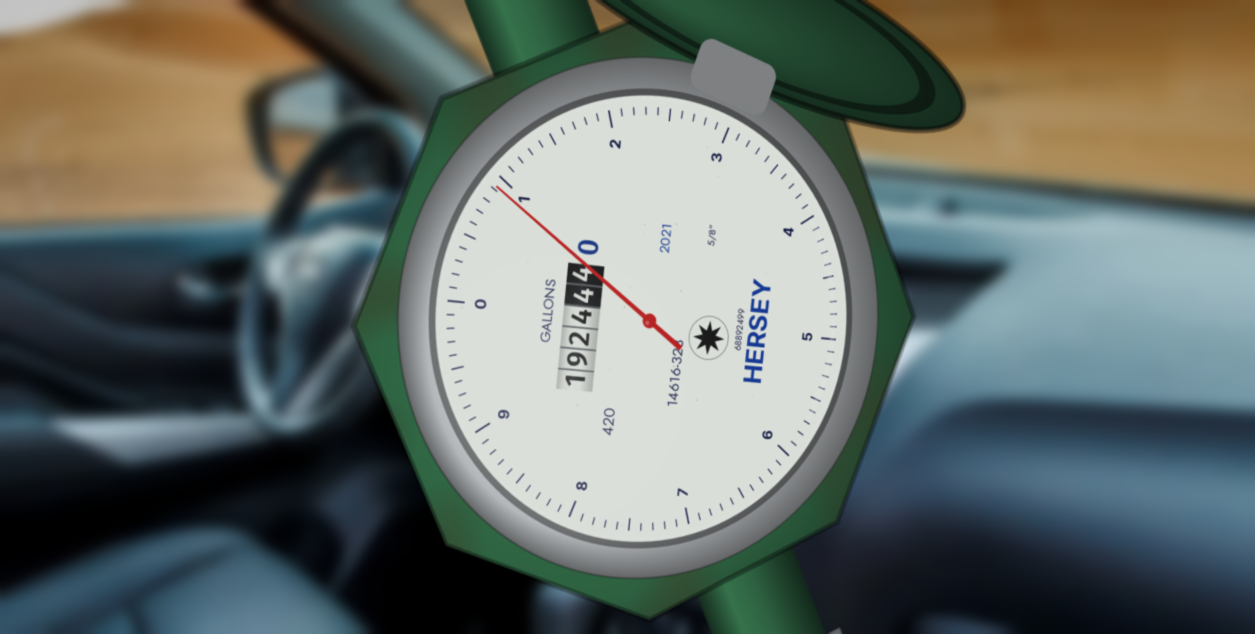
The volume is 1924440.9gal
